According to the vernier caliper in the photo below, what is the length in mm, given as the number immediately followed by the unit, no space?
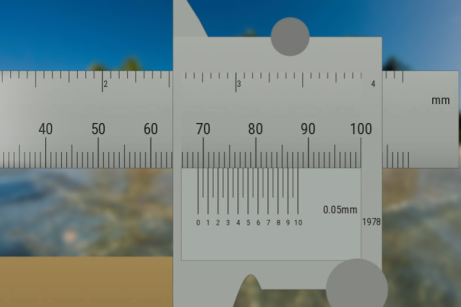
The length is 69.0mm
